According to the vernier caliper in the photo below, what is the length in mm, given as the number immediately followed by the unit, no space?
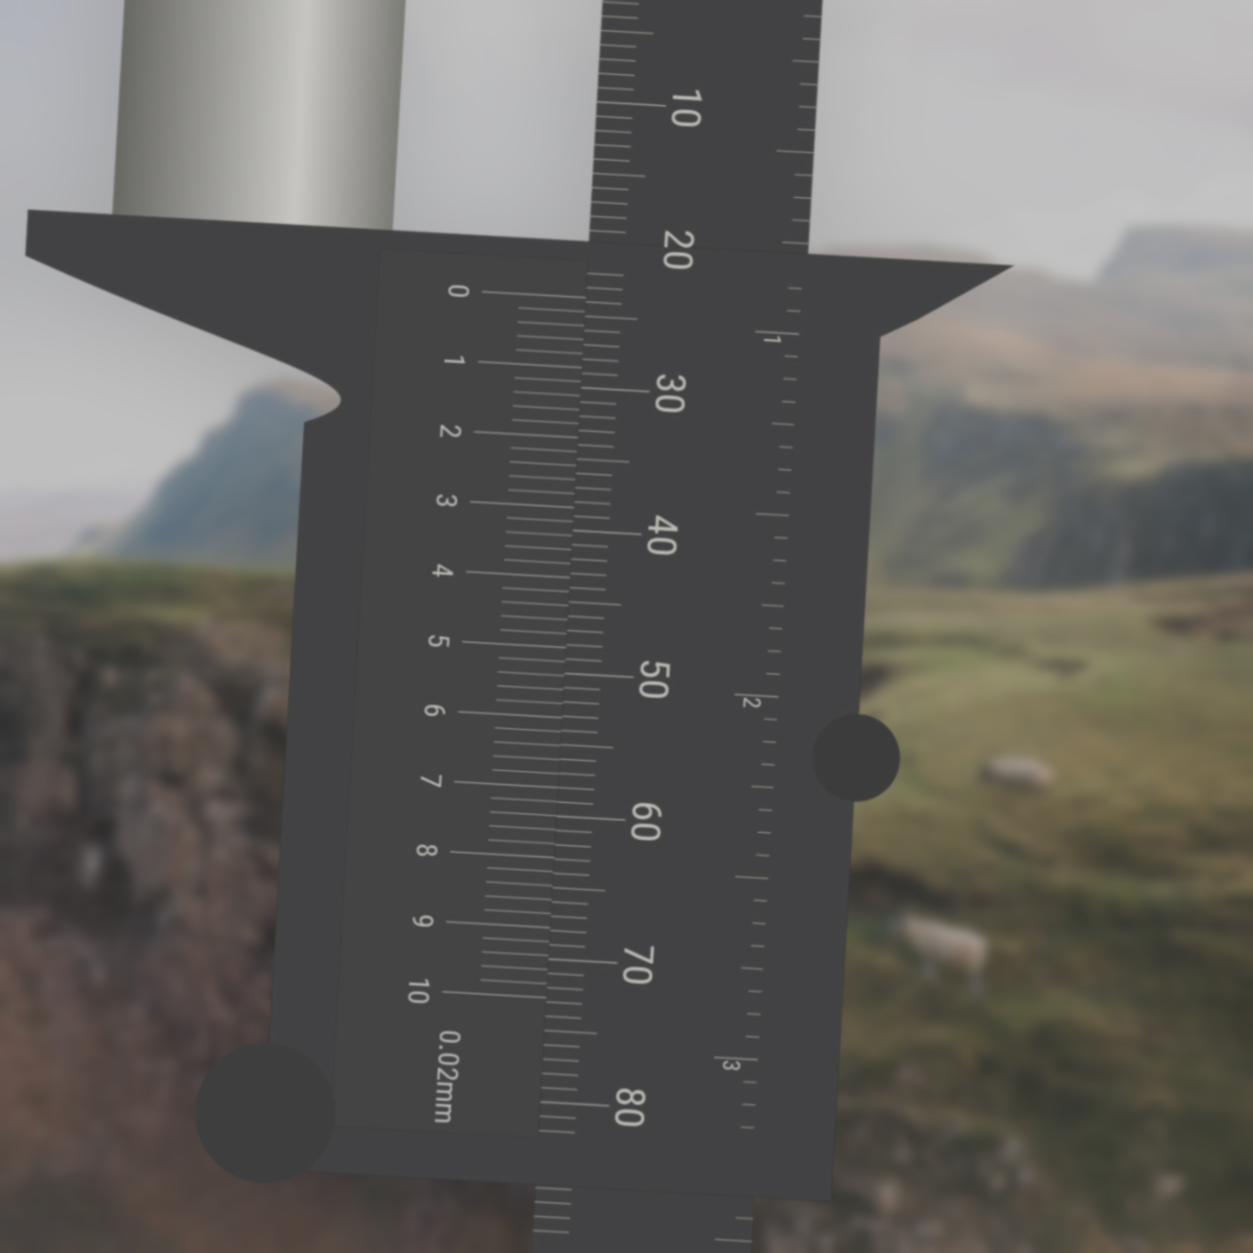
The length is 23.7mm
